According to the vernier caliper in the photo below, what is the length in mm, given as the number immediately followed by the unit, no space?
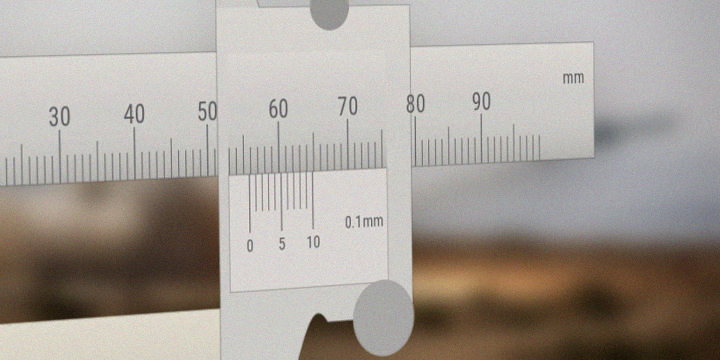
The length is 55.8mm
